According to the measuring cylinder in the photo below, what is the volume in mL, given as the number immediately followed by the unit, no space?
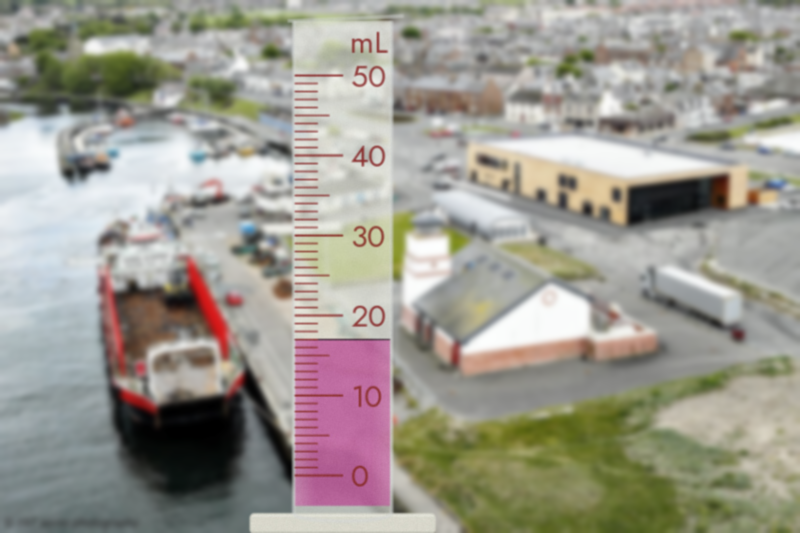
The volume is 17mL
